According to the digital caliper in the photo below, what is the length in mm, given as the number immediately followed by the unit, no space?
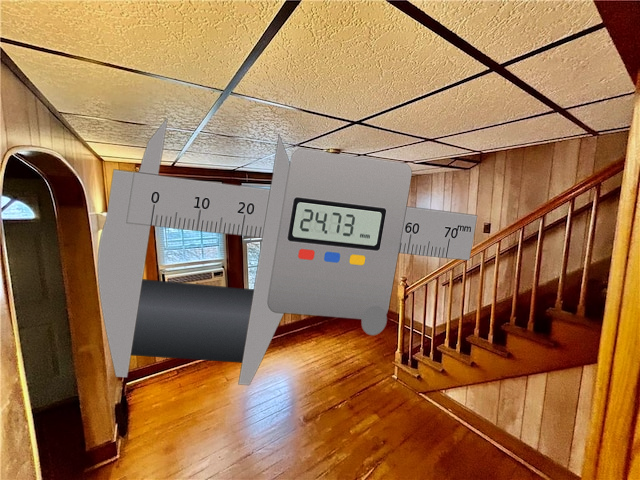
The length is 24.73mm
